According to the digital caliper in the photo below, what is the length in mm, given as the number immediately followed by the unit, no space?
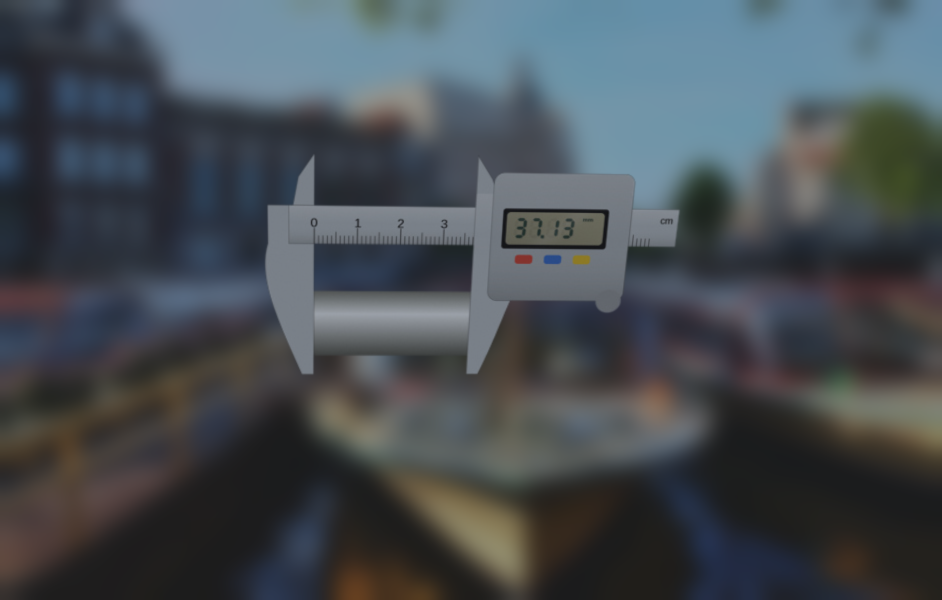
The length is 37.13mm
